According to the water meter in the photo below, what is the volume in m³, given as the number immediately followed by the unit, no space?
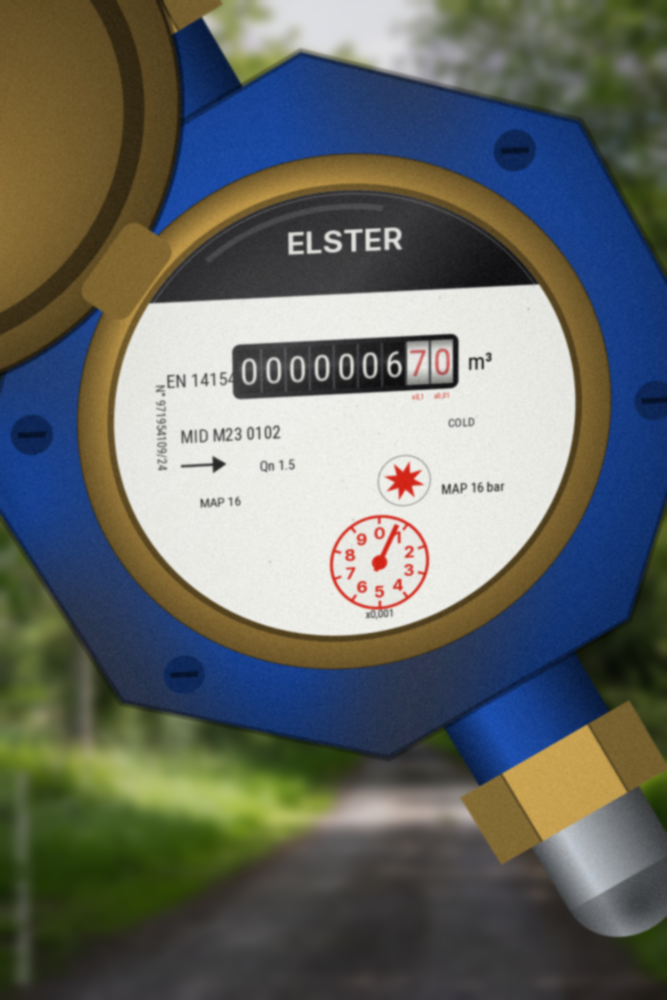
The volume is 6.700m³
